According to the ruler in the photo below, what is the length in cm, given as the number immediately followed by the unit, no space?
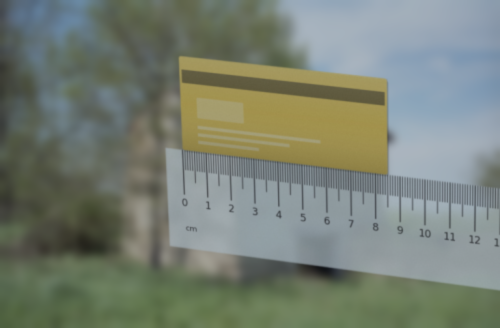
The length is 8.5cm
